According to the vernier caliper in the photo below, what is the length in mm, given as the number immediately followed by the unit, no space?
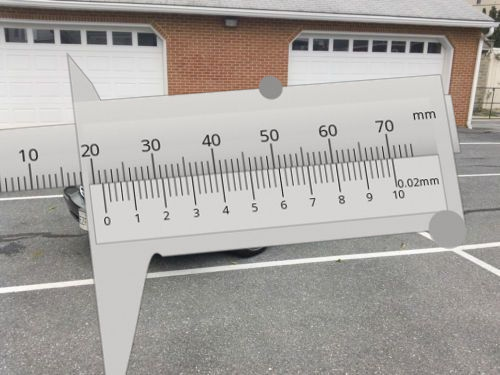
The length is 21.4mm
